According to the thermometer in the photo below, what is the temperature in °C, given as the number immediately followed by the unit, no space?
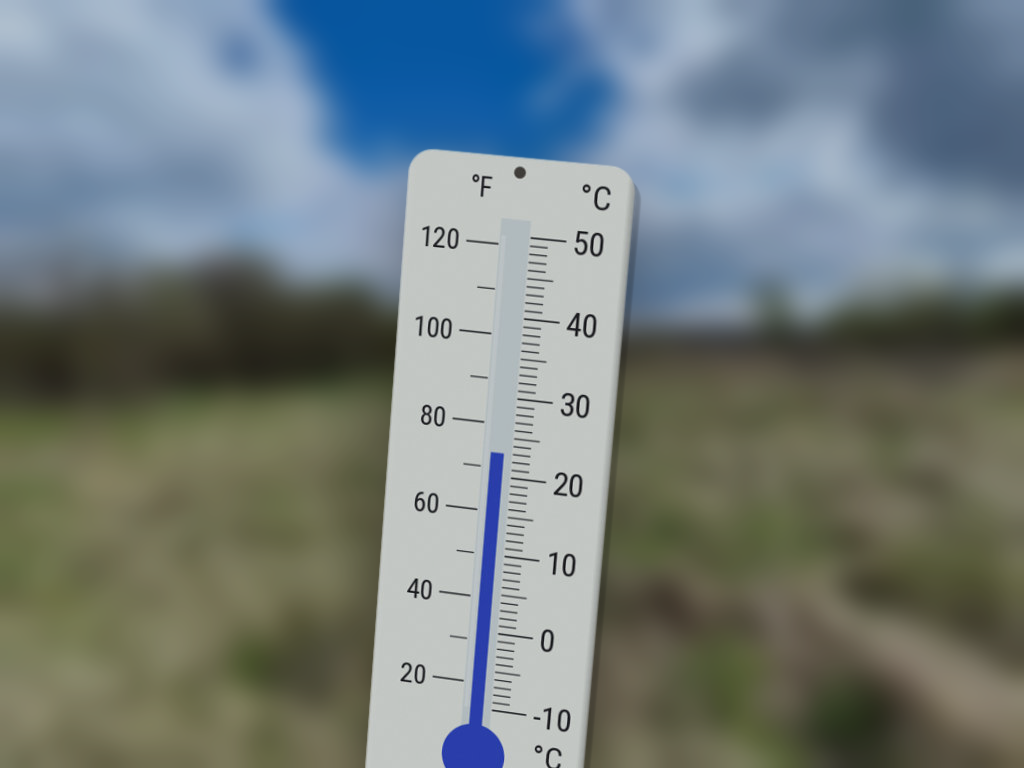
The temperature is 23°C
